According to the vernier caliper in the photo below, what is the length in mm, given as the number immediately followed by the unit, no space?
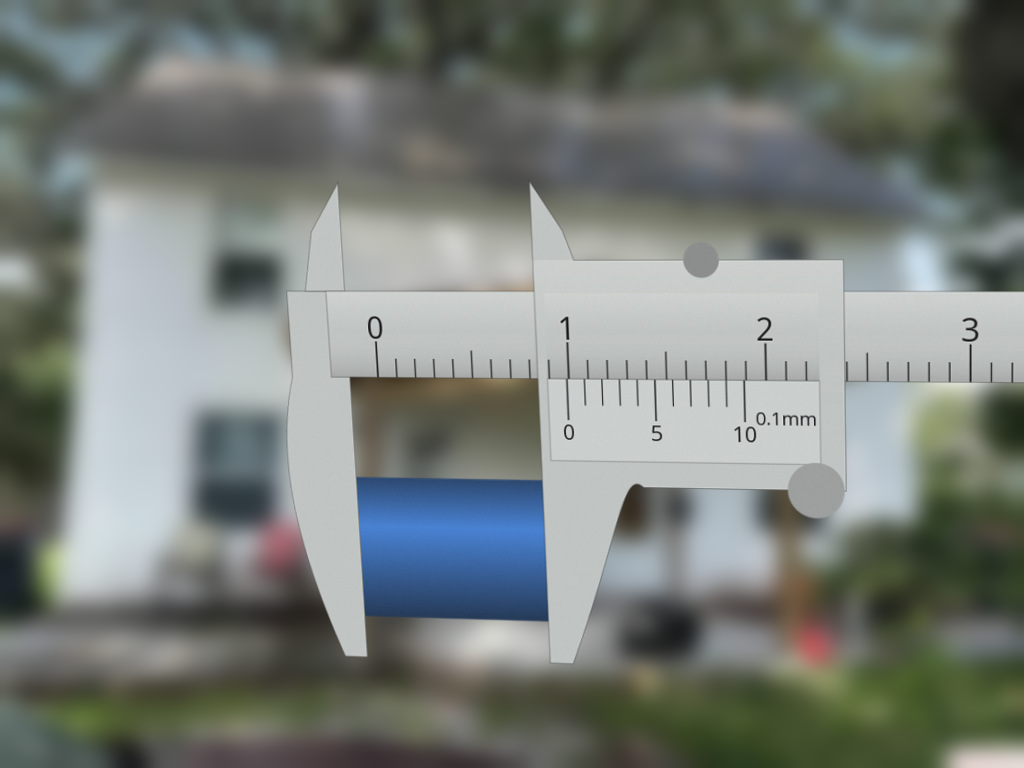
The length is 9.9mm
